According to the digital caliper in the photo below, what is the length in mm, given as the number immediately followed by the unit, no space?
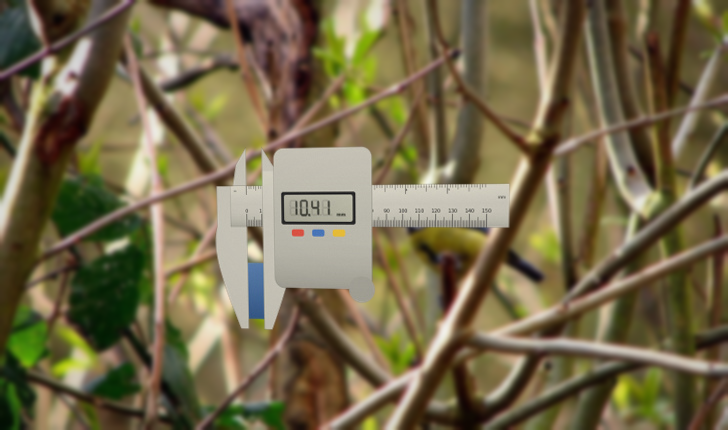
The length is 10.41mm
